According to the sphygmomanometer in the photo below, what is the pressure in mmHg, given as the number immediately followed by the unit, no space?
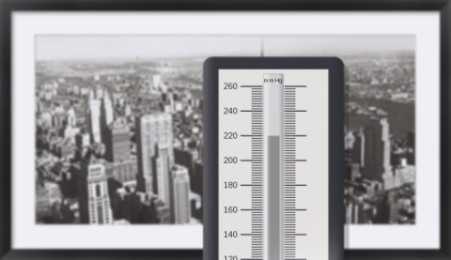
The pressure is 220mmHg
